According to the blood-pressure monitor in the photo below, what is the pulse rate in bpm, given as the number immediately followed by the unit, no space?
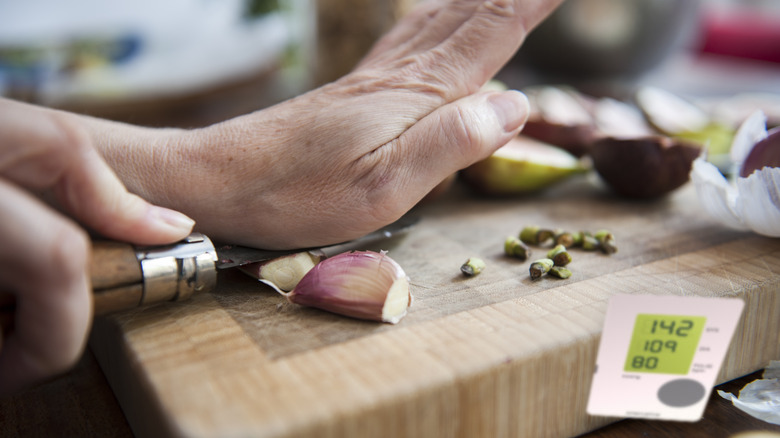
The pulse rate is 80bpm
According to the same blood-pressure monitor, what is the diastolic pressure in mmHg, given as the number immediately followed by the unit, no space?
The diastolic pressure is 109mmHg
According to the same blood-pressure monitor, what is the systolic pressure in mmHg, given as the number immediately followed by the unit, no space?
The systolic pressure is 142mmHg
